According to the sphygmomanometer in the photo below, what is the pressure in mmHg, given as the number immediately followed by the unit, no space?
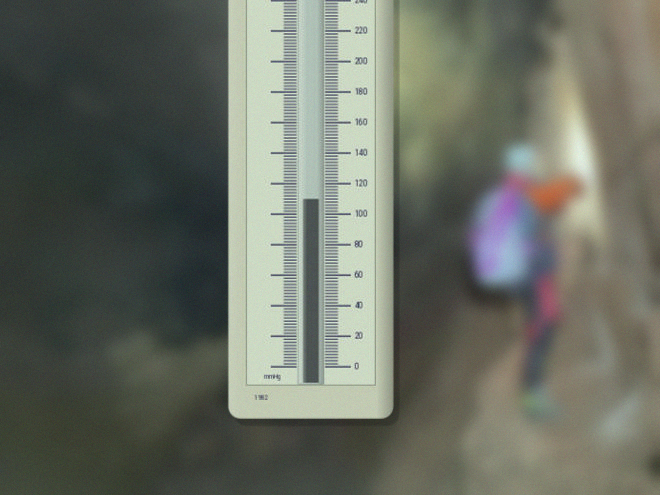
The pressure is 110mmHg
